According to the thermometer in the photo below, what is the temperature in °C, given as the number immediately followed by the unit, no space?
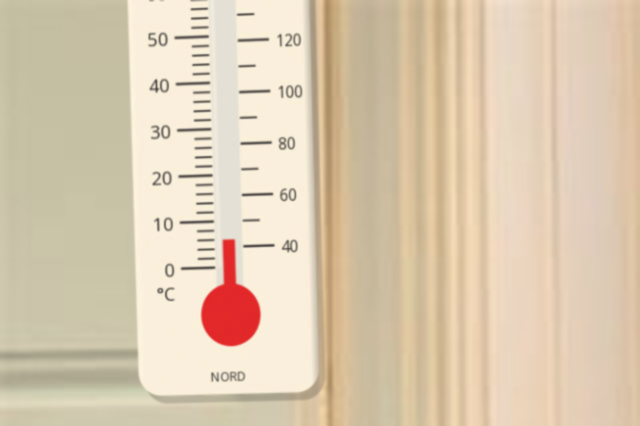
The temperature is 6°C
